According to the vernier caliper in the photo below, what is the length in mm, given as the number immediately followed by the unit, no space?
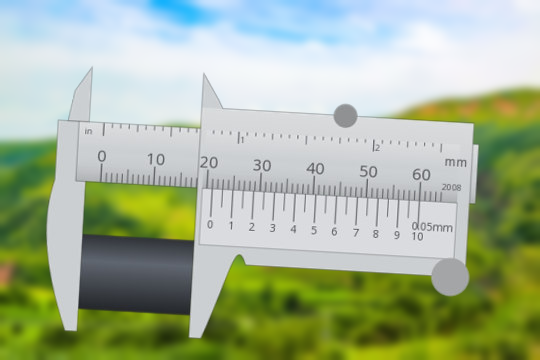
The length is 21.0mm
